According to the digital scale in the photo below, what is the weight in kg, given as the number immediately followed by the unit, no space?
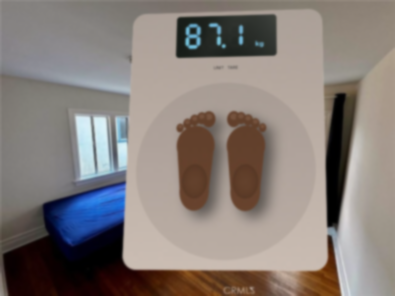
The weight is 87.1kg
